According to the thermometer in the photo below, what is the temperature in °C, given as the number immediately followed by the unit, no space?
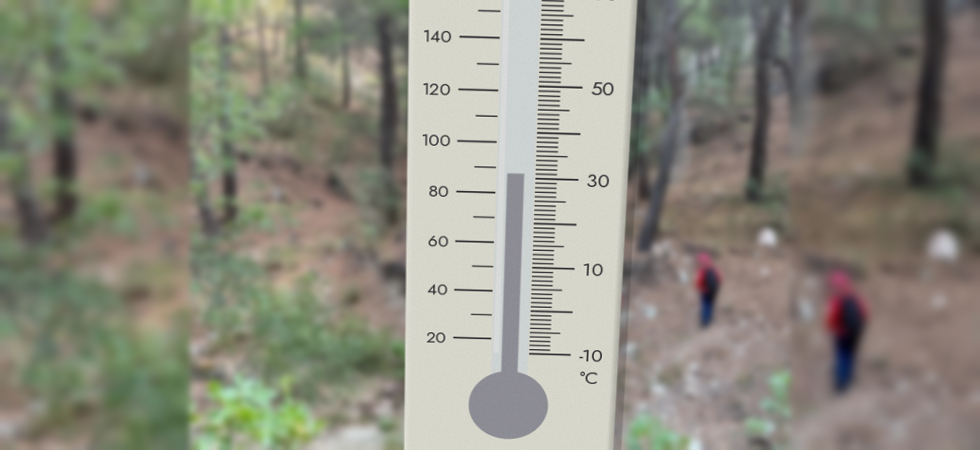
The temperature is 31°C
